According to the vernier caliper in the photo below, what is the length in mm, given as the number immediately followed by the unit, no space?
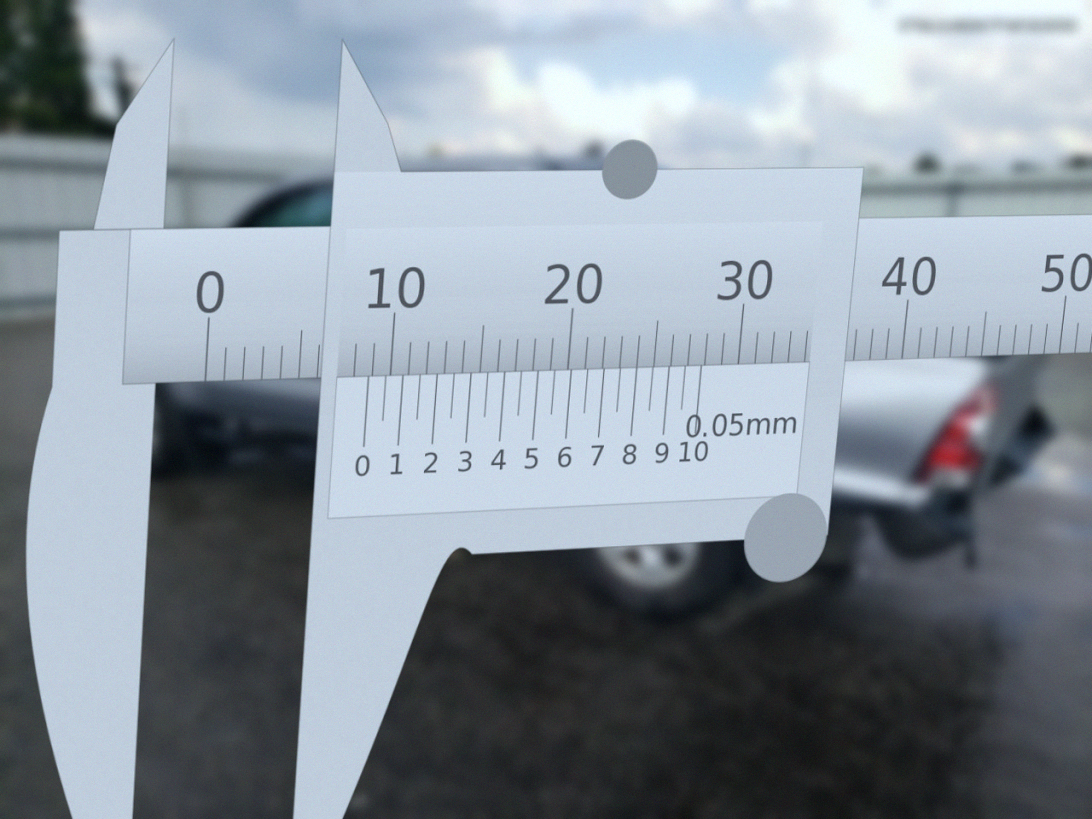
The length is 8.8mm
